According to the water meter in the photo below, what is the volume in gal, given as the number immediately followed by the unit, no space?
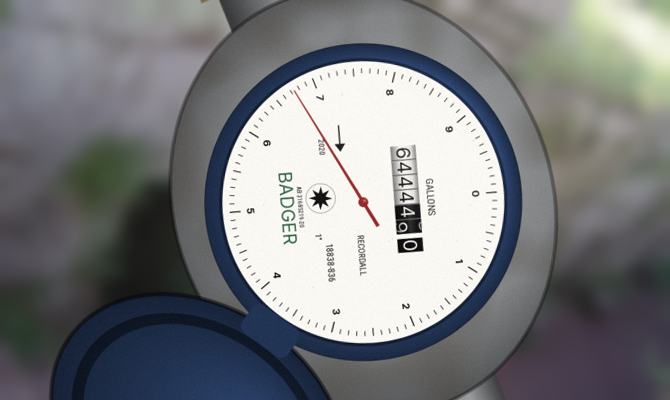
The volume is 6444486.7gal
